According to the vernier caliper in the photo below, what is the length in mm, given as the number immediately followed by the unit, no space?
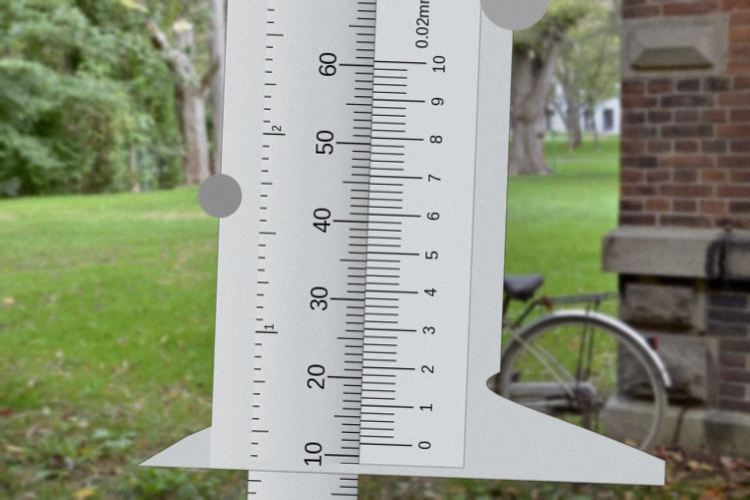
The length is 11.6mm
